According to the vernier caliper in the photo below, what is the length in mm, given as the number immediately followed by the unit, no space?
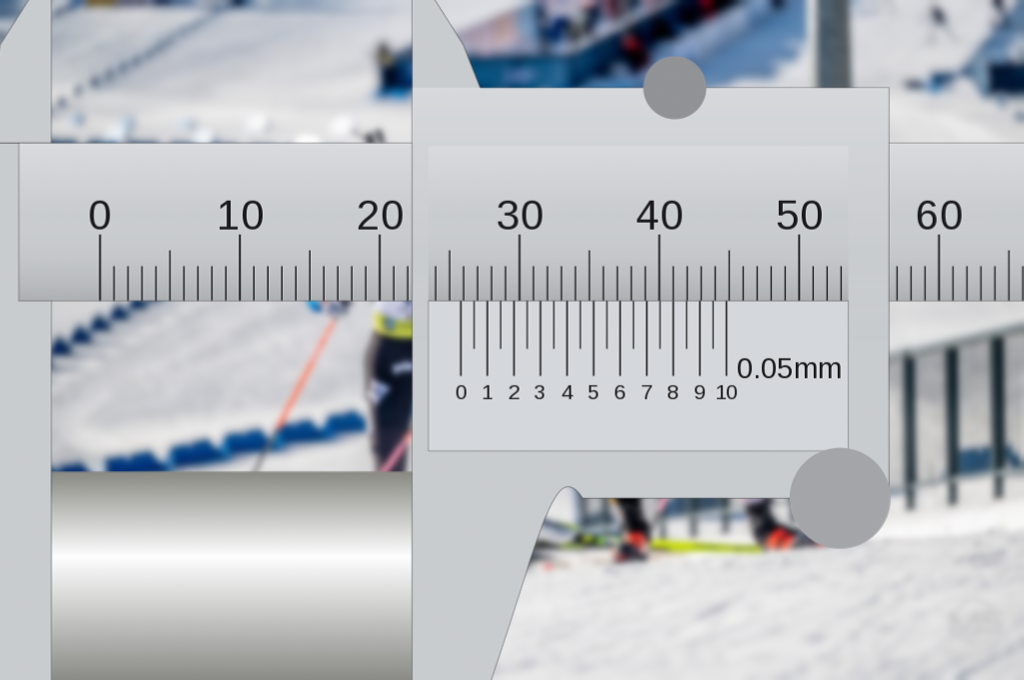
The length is 25.8mm
